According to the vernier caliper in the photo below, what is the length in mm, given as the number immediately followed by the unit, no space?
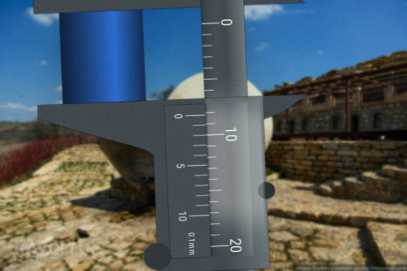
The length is 8.2mm
